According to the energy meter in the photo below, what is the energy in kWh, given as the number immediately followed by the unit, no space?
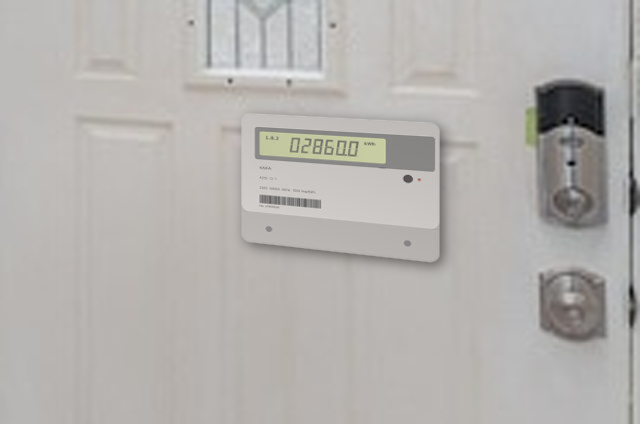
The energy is 2860.0kWh
